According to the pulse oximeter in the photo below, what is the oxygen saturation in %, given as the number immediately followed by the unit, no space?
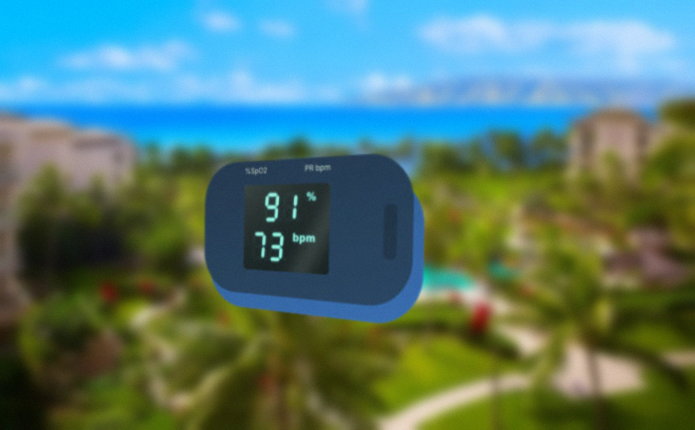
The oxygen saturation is 91%
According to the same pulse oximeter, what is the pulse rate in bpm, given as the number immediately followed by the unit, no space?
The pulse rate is 73bpm
